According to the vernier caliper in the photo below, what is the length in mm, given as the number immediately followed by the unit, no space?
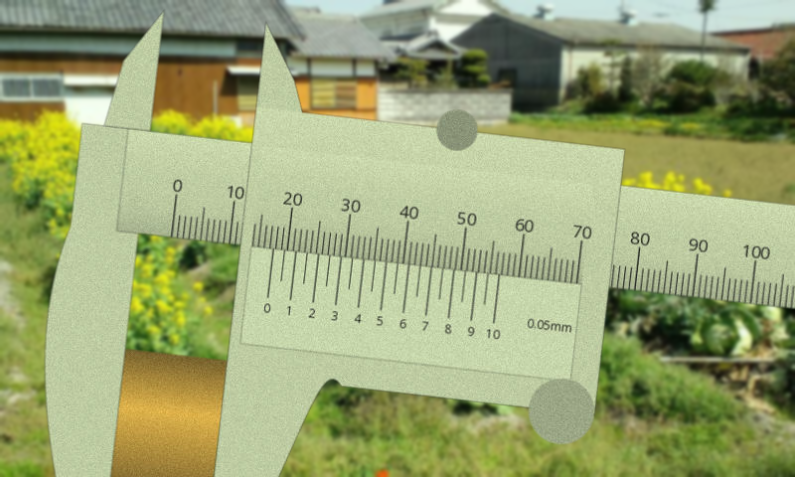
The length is 17.6mm
